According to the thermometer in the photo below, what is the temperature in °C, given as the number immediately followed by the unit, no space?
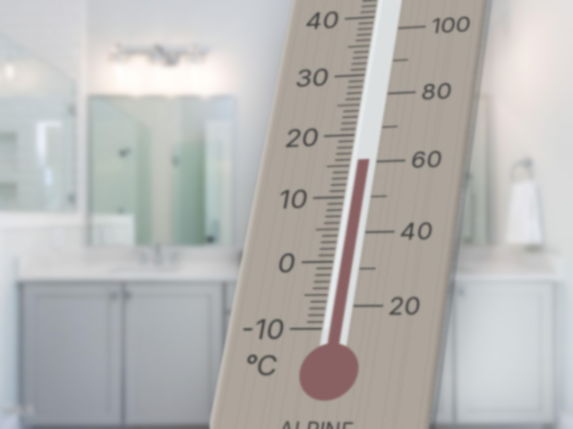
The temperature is 16°C
